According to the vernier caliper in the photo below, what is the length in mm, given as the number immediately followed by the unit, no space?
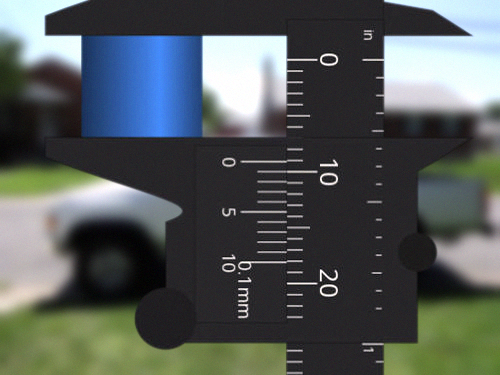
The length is 9.1mm
